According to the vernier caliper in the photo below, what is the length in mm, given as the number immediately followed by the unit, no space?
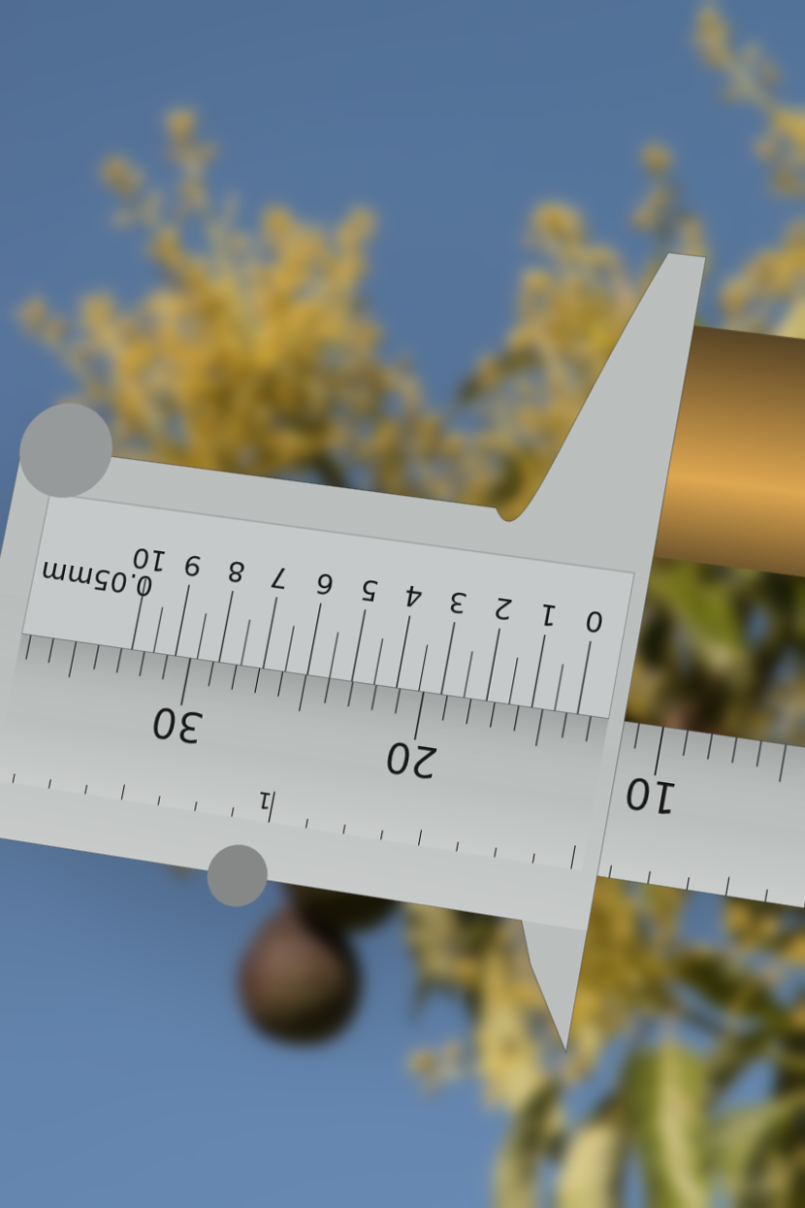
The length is 13.55mm
